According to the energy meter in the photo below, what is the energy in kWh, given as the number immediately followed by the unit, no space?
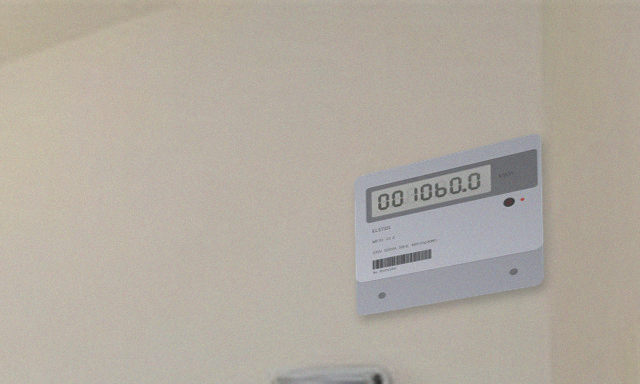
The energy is 1060.0kWh
